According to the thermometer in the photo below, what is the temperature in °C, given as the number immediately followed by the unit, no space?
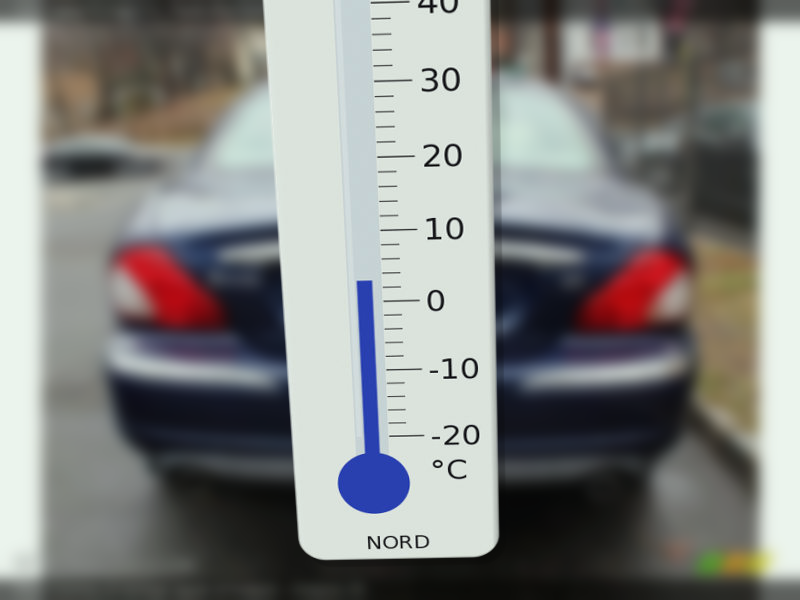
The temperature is 3°C
